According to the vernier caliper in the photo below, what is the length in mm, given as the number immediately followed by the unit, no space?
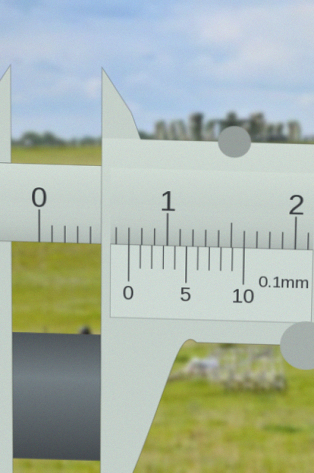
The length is 7.0mm
